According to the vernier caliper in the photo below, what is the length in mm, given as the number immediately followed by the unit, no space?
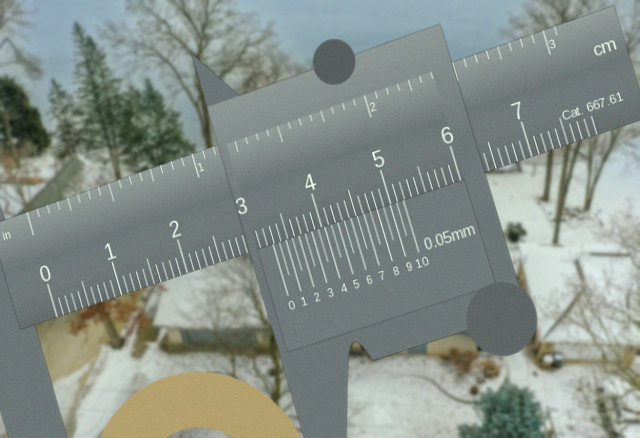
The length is 32.8mm
